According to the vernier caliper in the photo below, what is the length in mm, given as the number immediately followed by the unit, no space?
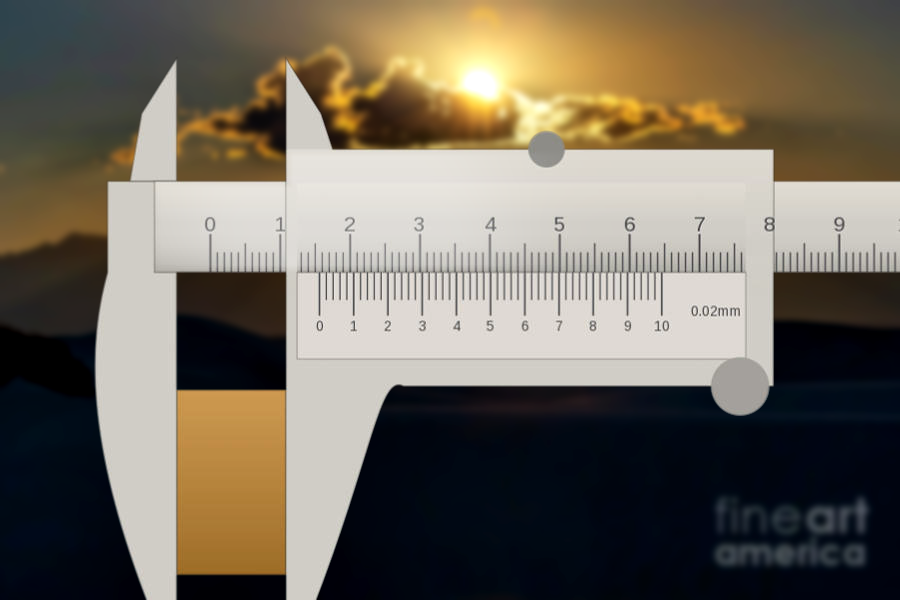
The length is 15.6mm
